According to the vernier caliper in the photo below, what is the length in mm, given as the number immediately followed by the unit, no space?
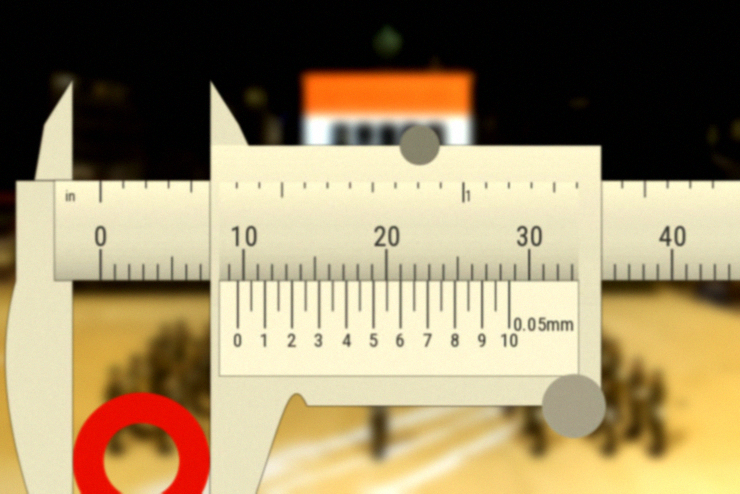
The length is 9.6mm
